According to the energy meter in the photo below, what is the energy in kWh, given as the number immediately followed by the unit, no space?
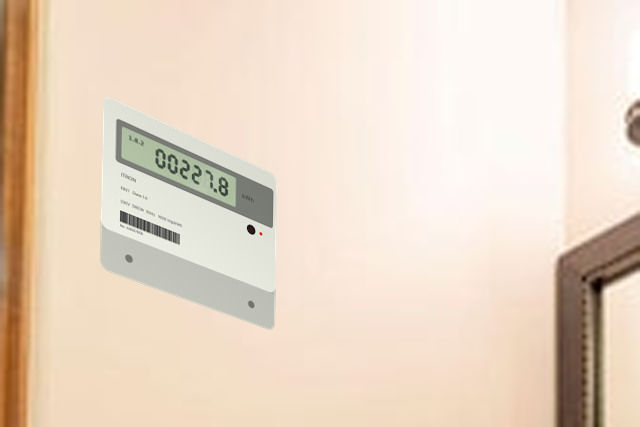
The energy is 227.8kWh
